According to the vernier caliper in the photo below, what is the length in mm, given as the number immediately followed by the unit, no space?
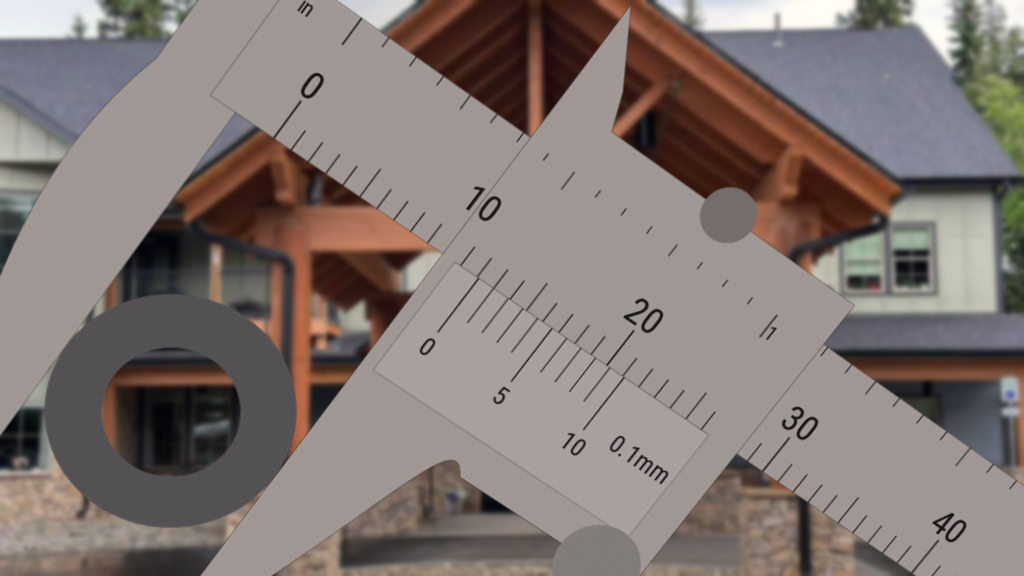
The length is 12.1mm
